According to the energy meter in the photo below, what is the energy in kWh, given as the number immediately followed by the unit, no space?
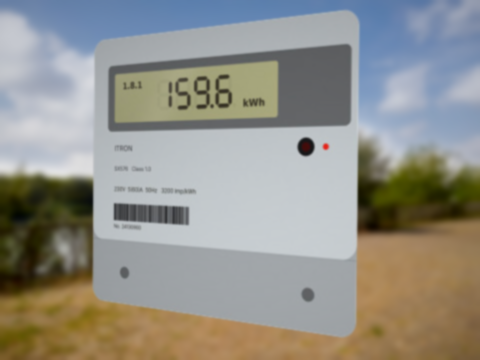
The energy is 159.6kWh
